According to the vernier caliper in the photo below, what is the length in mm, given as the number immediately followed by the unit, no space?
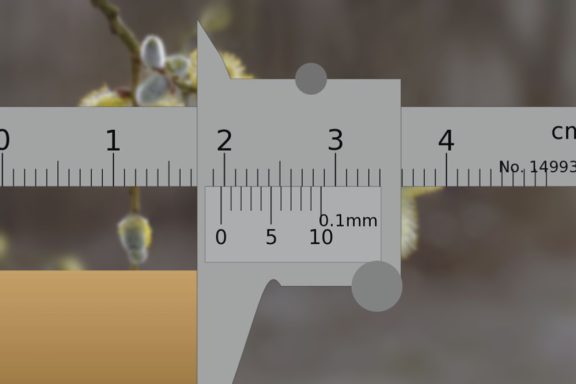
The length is 19.7mm
